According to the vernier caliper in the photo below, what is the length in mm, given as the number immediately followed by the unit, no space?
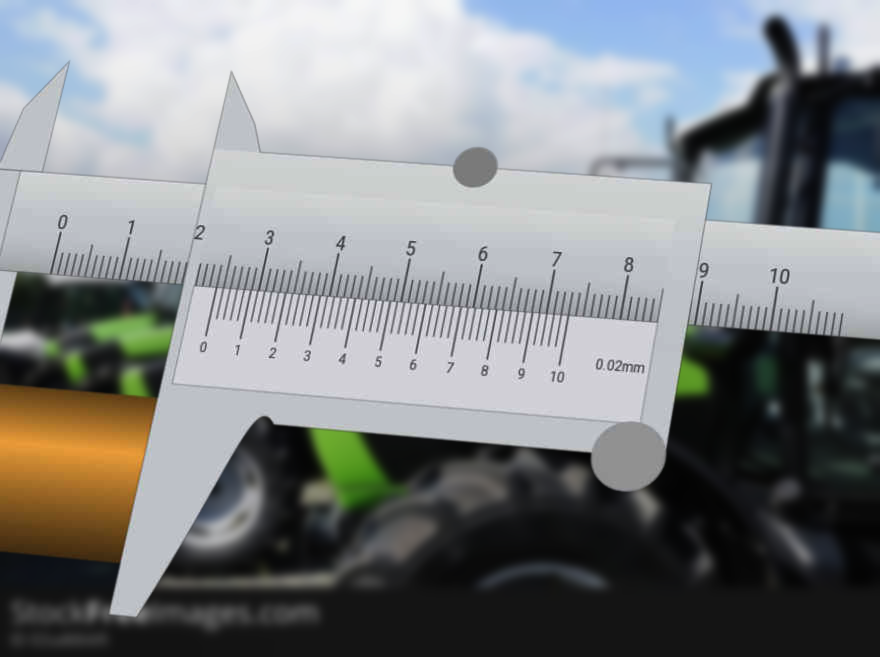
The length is 24.0mm
